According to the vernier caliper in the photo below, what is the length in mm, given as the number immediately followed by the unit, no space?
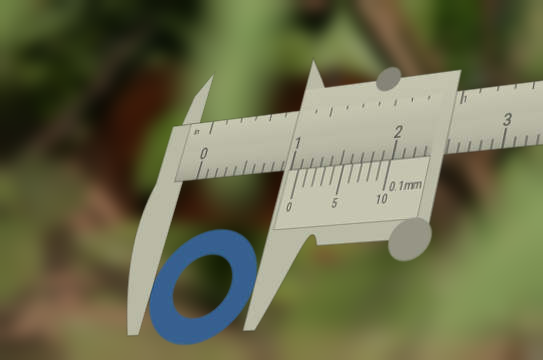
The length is 10.8mm
